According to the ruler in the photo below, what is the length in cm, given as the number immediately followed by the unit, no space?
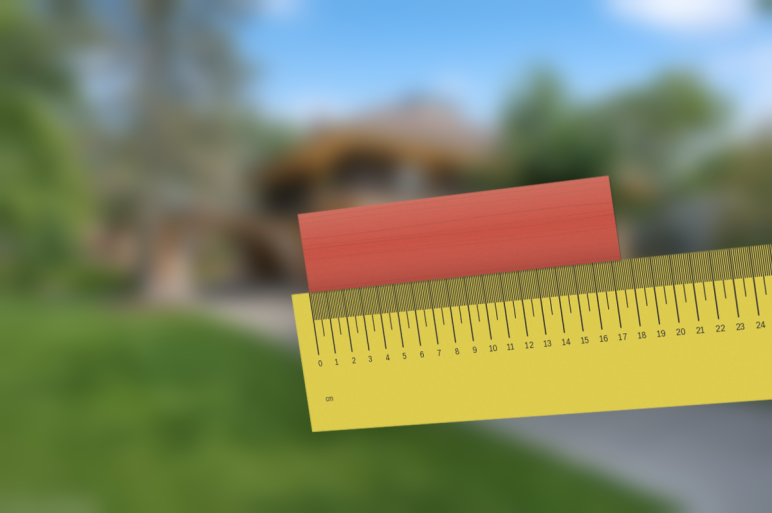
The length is 17.5cm
